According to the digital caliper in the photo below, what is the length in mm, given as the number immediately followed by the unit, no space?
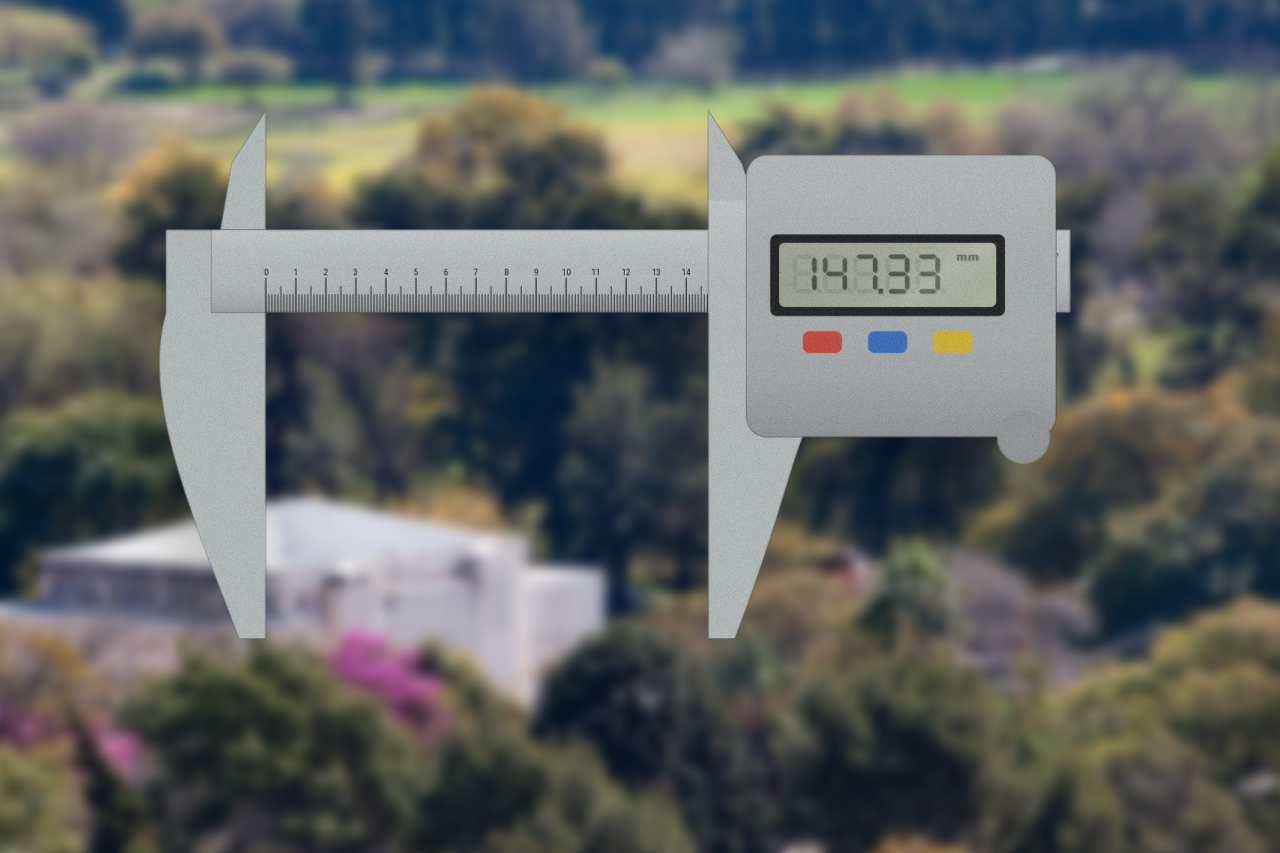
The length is 147.33mm
